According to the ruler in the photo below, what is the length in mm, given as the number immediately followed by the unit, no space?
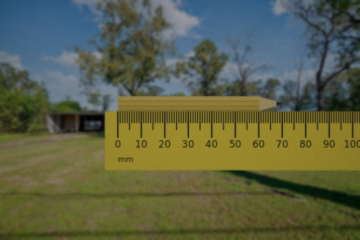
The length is 70mm
